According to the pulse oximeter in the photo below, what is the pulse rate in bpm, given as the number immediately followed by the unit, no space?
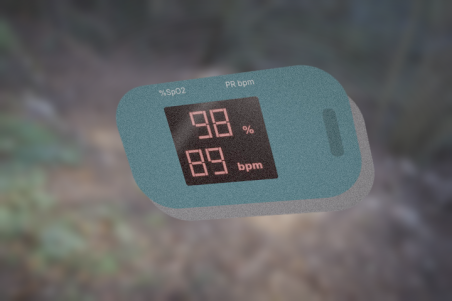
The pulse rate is 89bpm
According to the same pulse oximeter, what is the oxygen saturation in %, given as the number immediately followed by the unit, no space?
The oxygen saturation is 98%
